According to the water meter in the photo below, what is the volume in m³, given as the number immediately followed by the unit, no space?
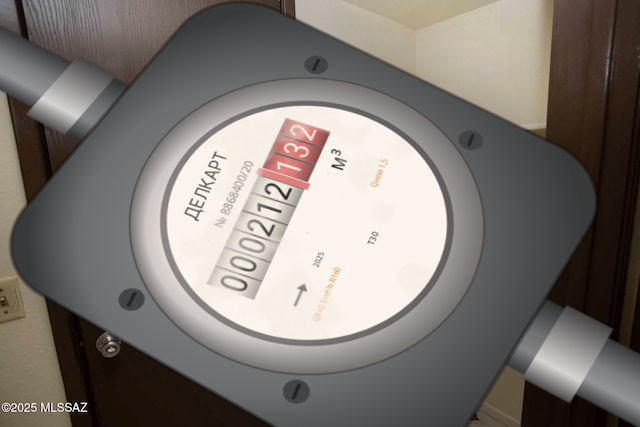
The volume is 212.132m³
